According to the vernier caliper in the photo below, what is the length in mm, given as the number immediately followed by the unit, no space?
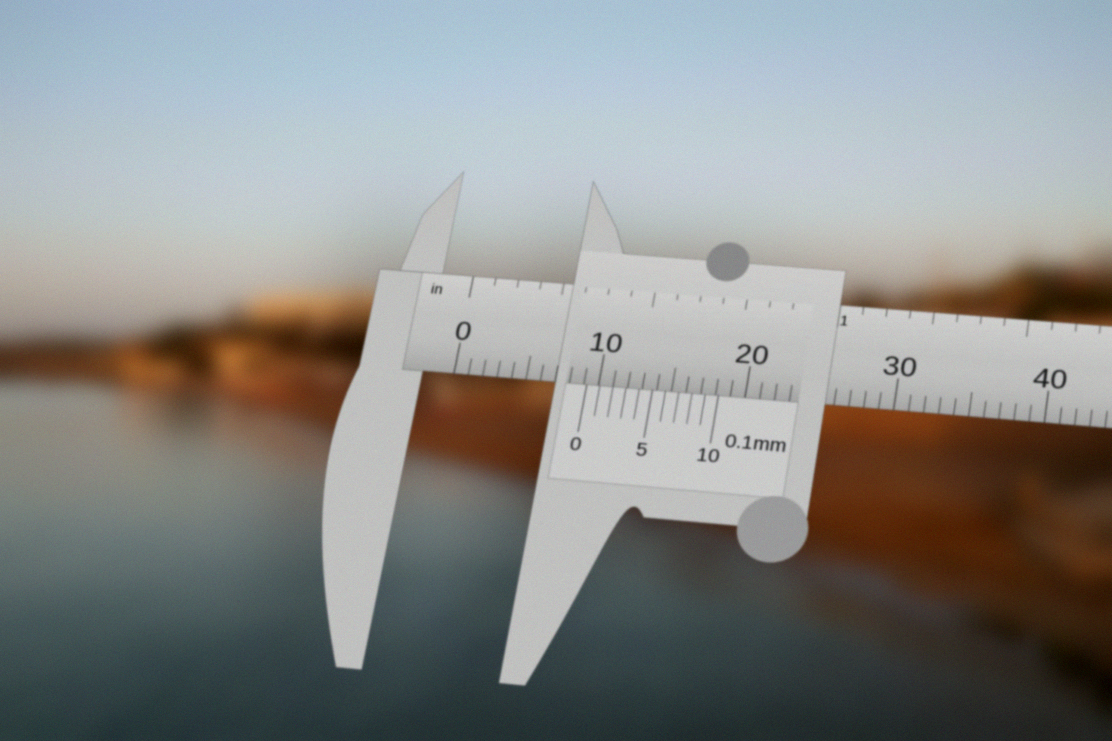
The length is 9.2mm
